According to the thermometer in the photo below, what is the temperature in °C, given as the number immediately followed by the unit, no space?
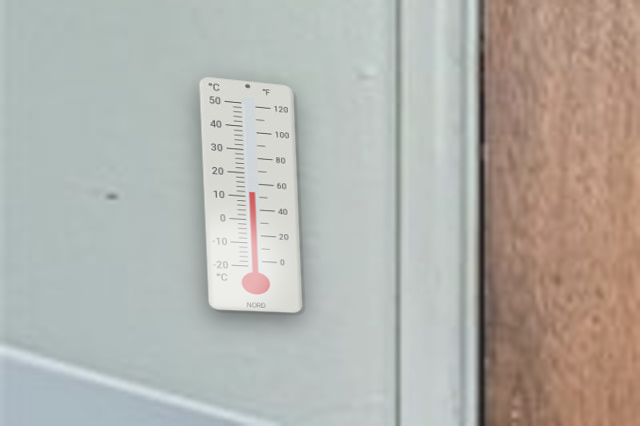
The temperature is 12°C
